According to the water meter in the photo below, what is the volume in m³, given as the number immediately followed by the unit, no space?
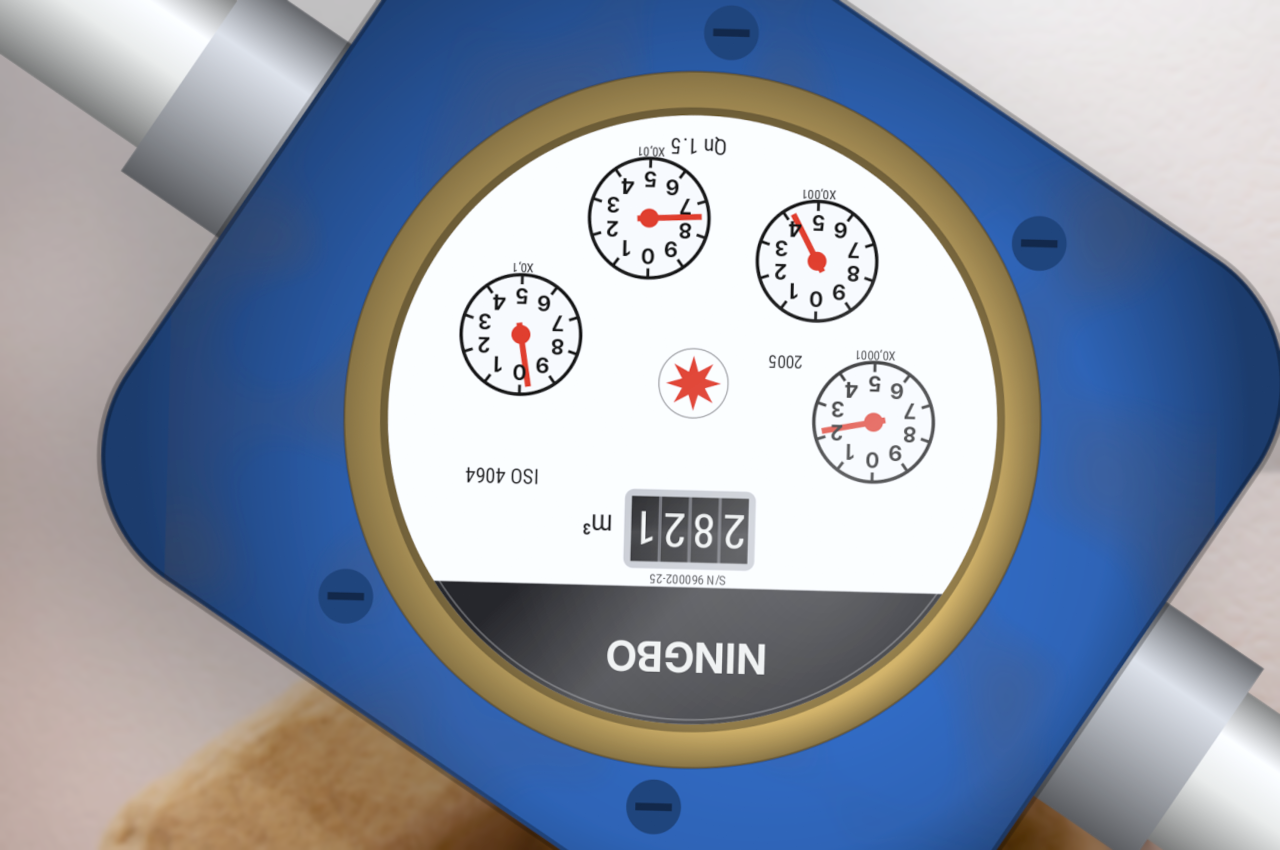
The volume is 2820.9742m³
